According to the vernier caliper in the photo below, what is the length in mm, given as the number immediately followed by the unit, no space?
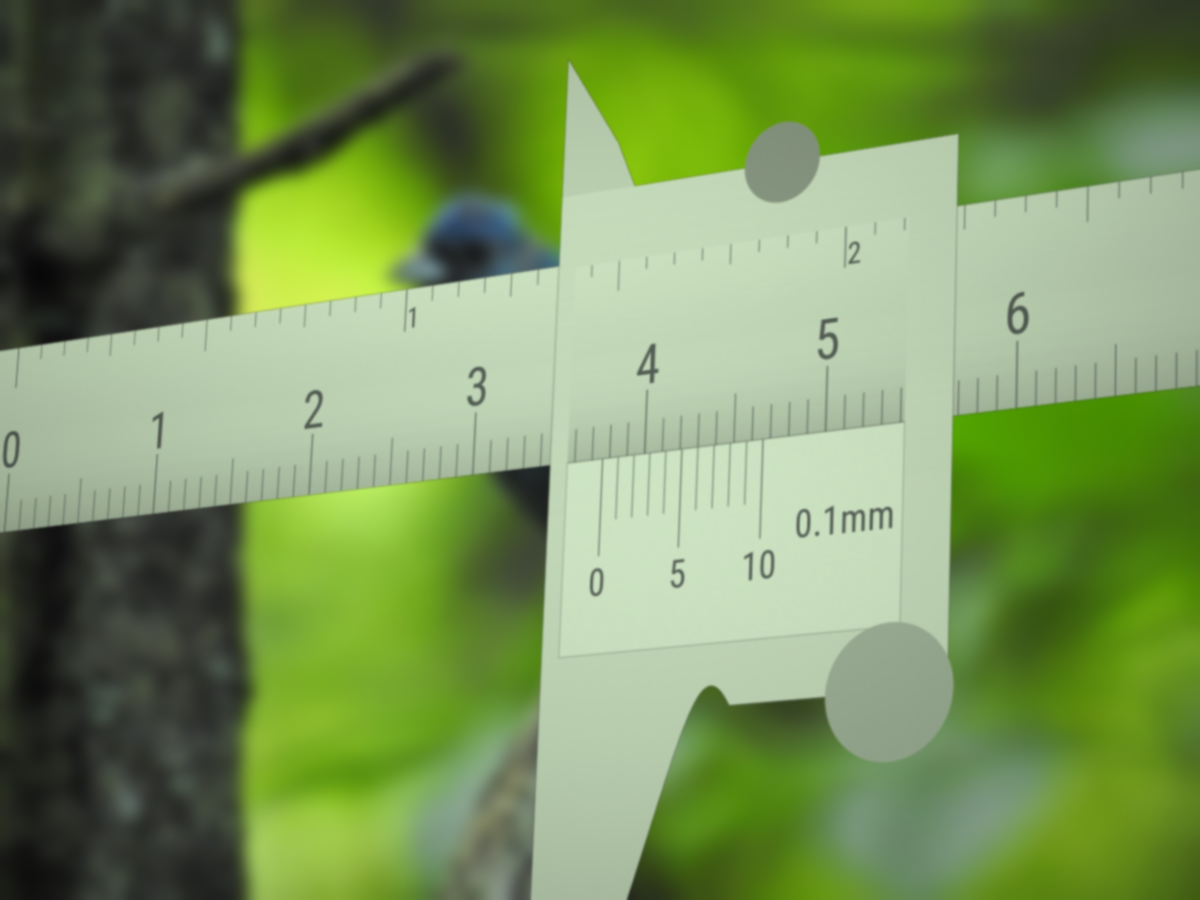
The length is 37.6mm
